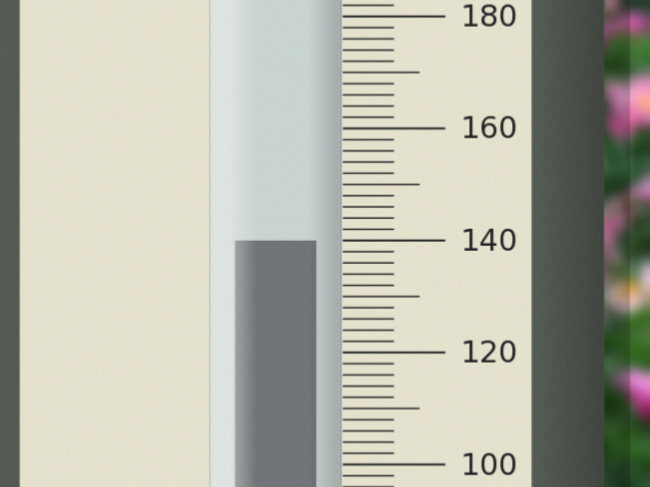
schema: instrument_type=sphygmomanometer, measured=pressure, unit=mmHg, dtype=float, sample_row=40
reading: 140
